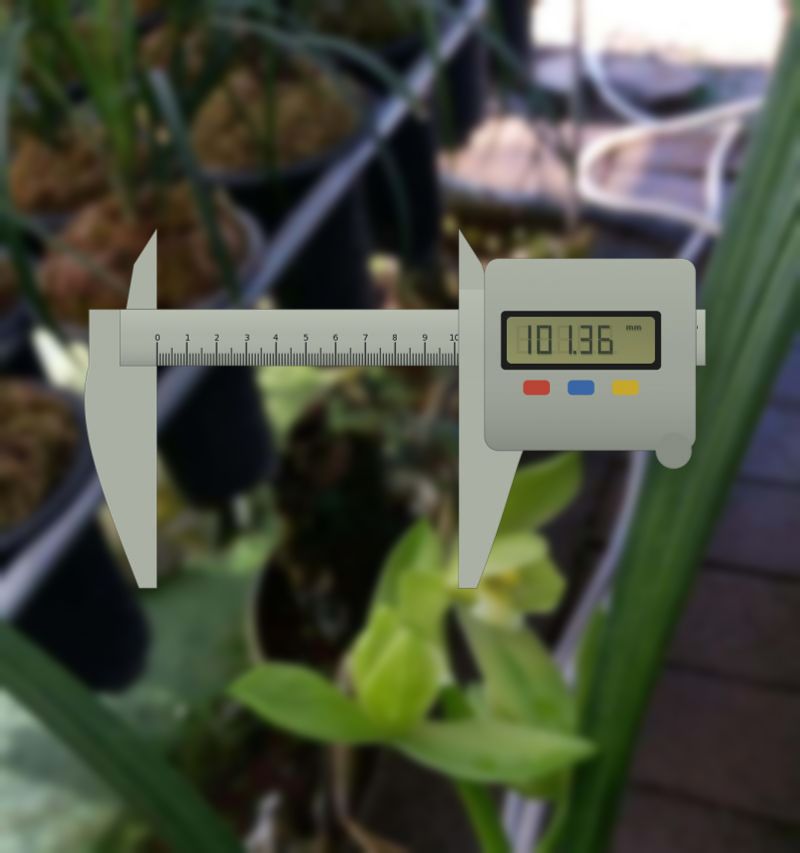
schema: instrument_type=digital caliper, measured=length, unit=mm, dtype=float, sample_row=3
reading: 101.36
